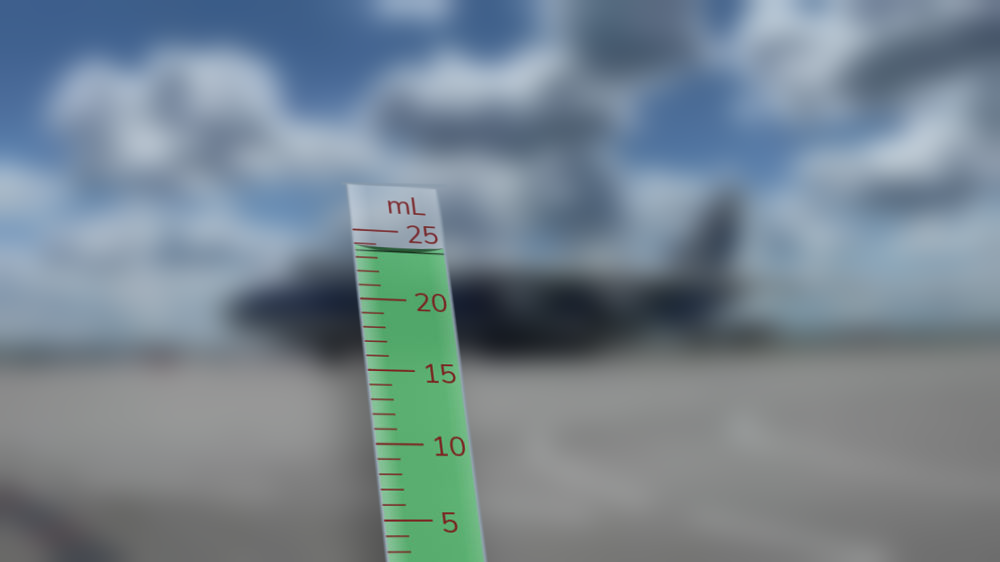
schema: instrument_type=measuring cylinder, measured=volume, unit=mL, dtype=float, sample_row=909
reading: 23.5
